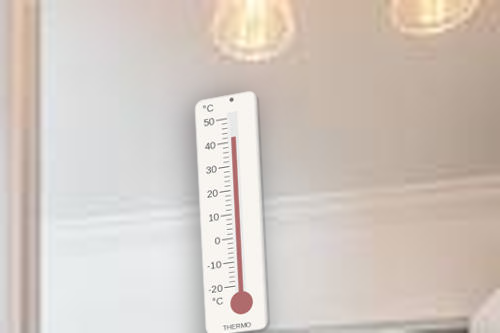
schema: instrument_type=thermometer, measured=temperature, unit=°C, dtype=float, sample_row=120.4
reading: 42
